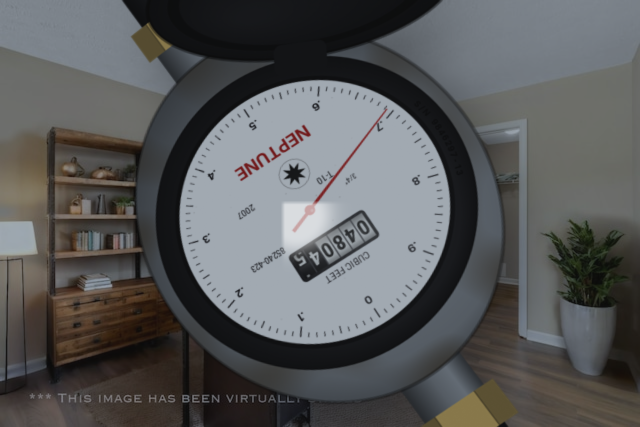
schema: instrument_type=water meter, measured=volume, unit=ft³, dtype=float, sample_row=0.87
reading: 48044.69
